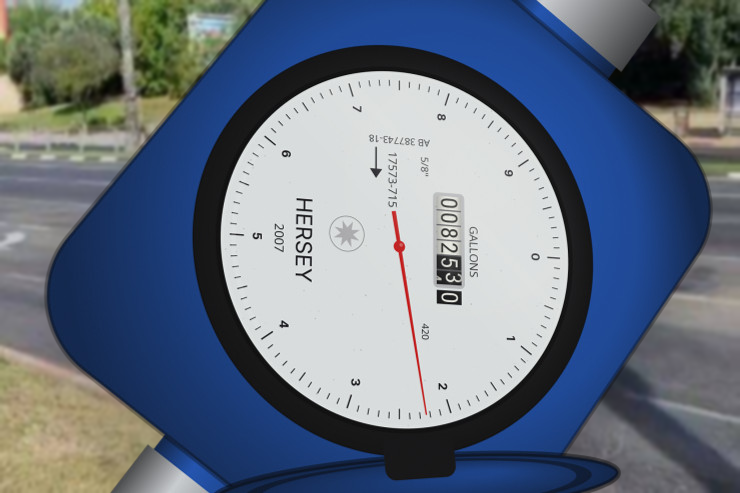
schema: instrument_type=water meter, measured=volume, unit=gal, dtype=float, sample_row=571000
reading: 82532.2
